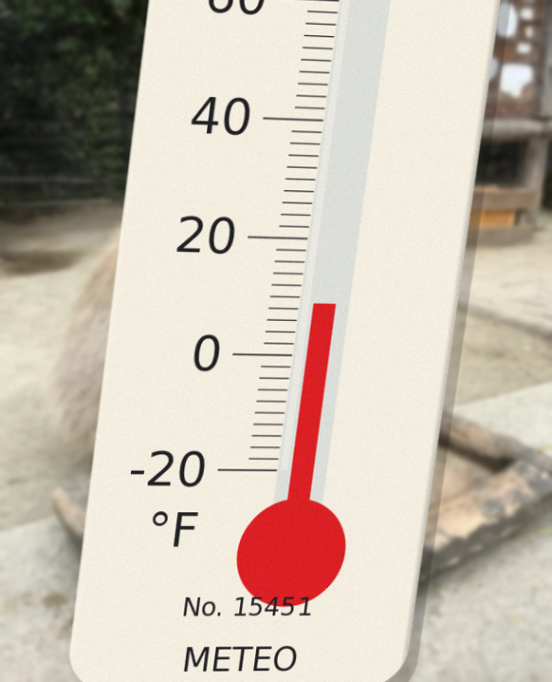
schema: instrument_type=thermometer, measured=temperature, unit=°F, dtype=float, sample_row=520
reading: 9
